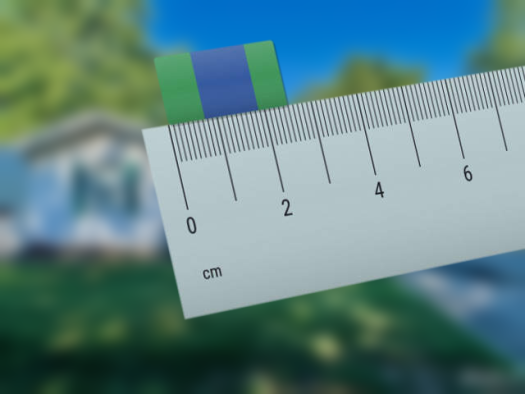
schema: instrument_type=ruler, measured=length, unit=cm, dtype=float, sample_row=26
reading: 2.5
